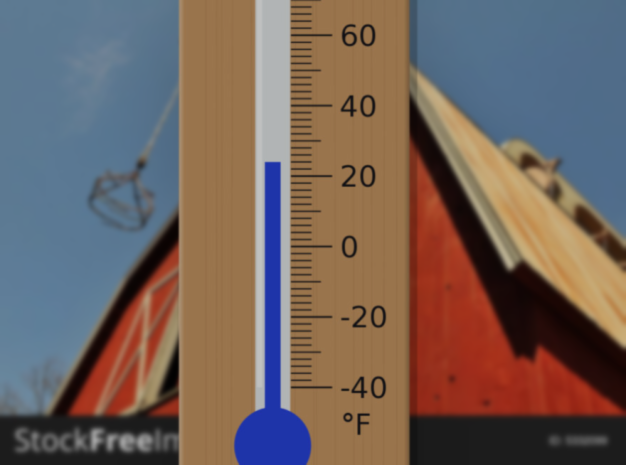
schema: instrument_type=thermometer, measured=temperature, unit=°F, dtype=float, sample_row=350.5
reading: 24
